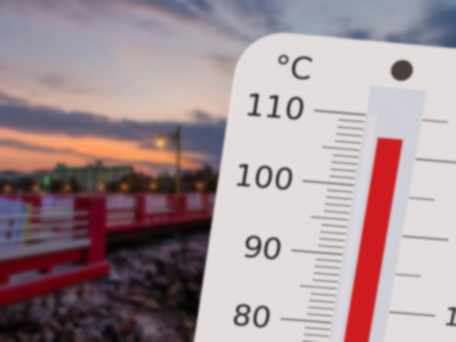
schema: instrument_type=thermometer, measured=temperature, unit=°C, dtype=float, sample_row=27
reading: 107
